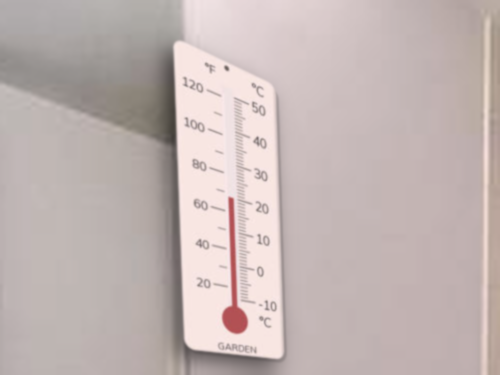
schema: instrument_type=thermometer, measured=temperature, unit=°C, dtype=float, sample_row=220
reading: 20
